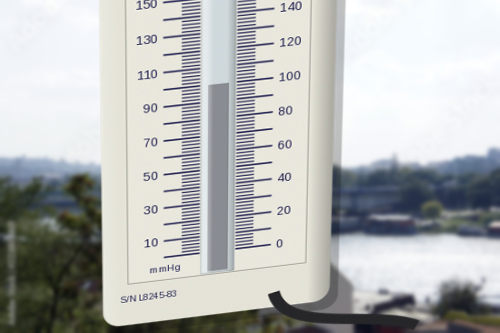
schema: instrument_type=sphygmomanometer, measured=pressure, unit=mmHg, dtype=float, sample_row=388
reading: 100
